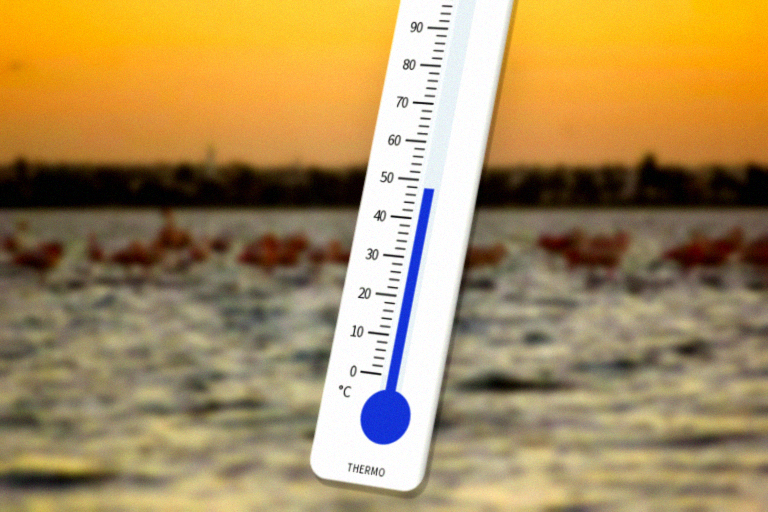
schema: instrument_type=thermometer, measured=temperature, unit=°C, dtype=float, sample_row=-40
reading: 48
